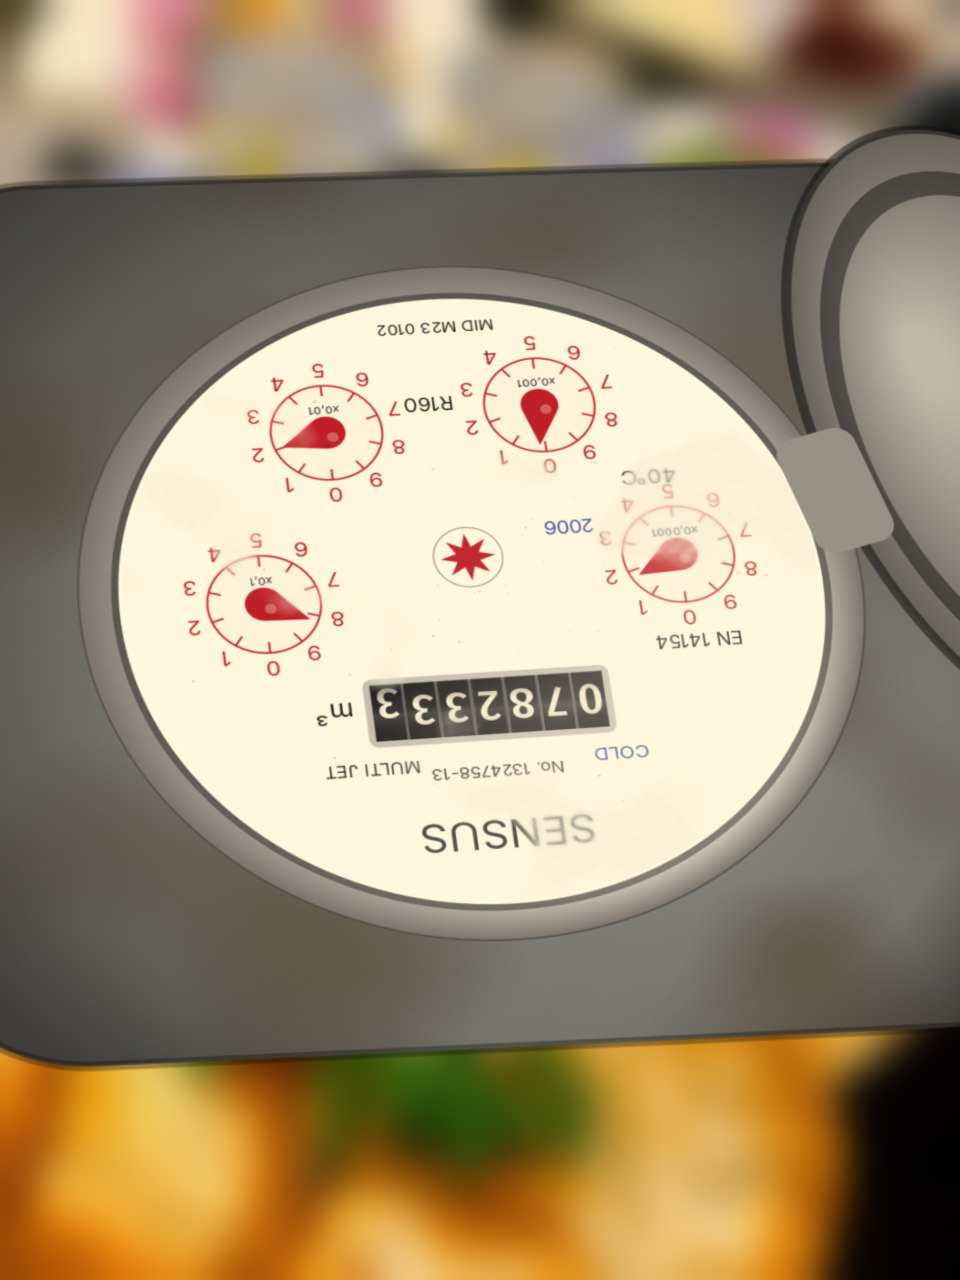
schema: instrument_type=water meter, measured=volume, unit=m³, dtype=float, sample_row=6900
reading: 782332.8201
